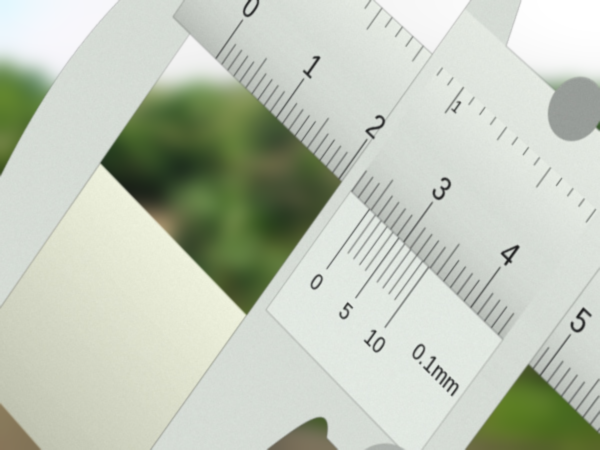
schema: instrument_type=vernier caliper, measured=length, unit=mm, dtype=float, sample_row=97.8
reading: 24.8
